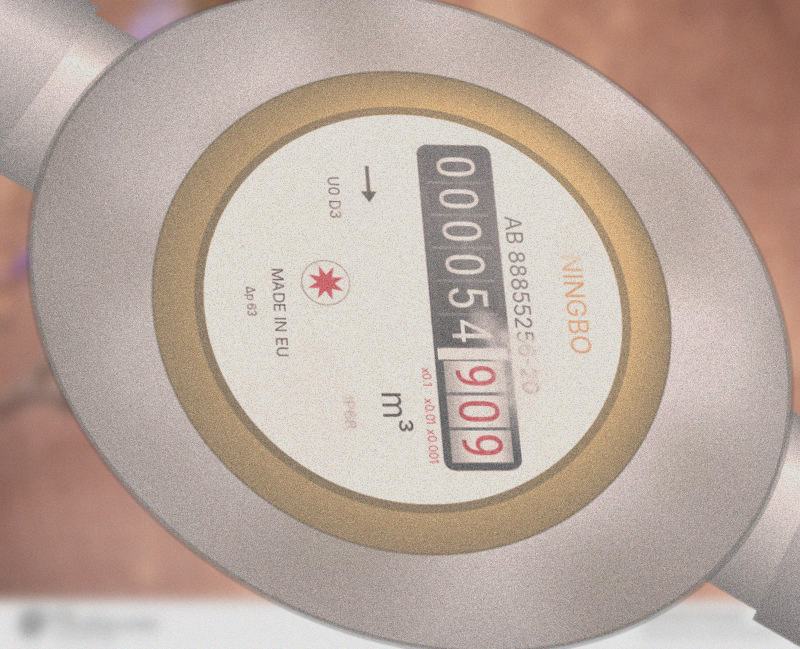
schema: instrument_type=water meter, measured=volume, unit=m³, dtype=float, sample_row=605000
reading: 54.909
